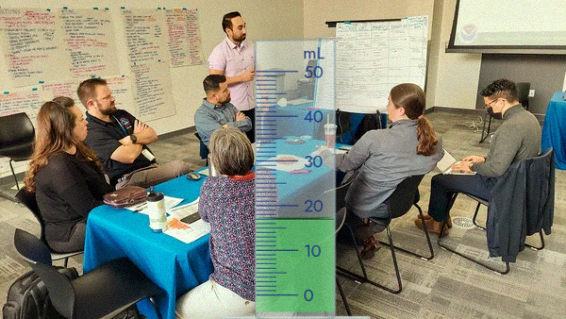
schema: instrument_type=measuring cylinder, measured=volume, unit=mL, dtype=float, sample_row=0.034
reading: 17
